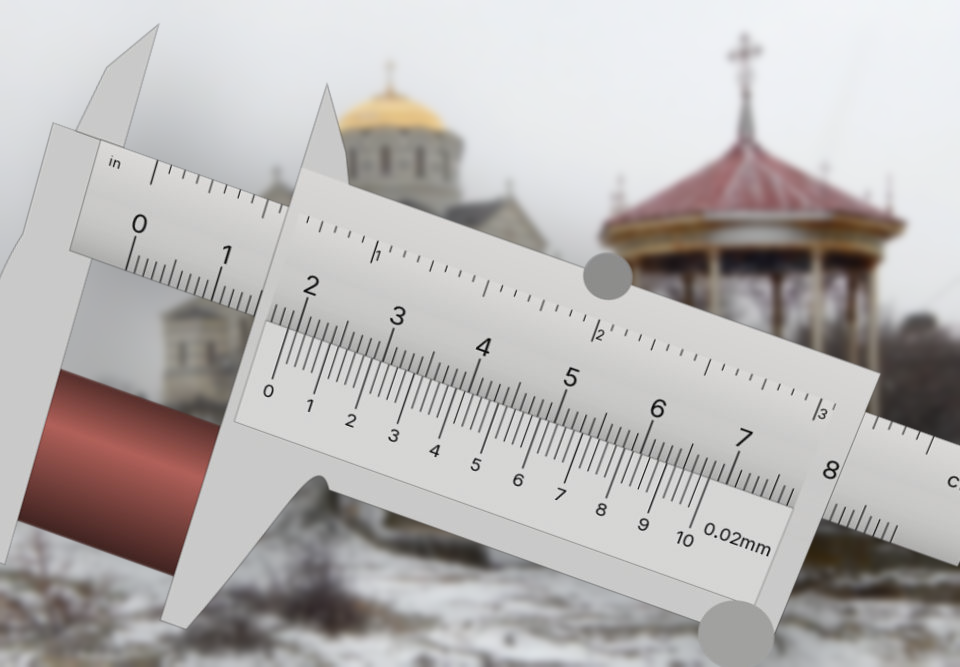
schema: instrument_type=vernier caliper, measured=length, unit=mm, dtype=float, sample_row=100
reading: 19.0
